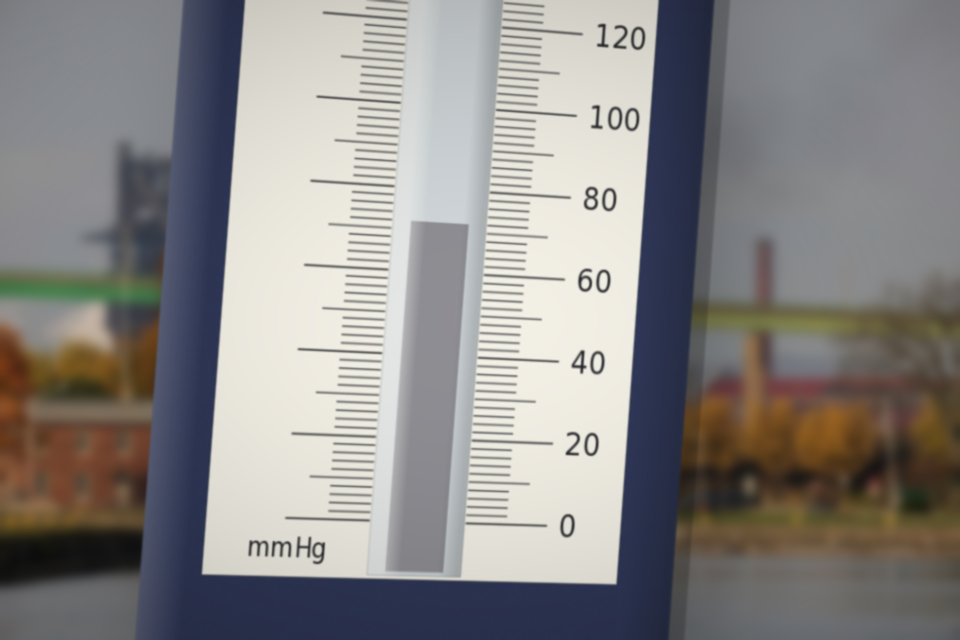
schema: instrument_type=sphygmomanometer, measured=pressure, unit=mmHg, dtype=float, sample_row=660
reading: 72
